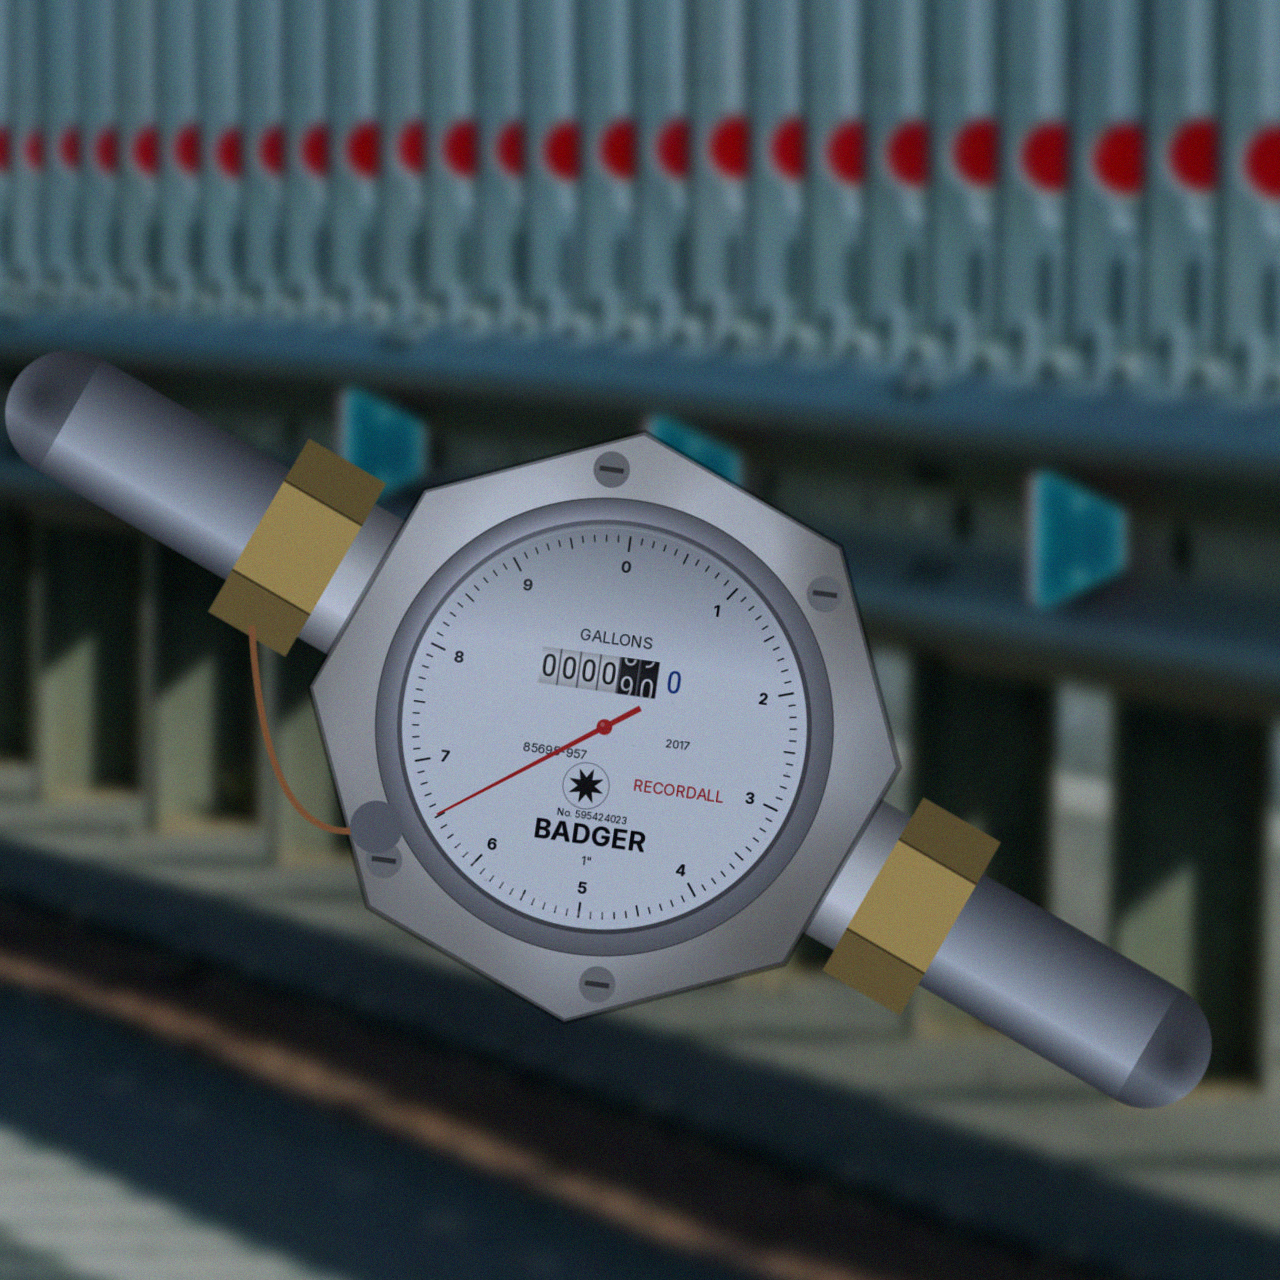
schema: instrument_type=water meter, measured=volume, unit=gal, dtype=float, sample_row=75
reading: 896.5
